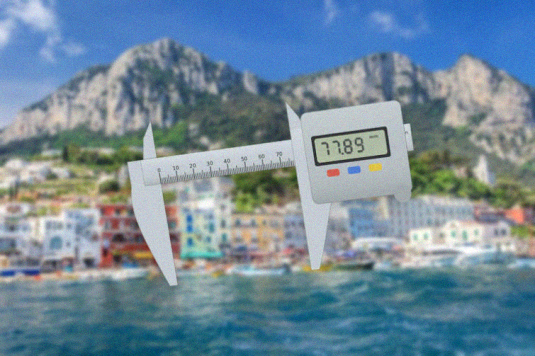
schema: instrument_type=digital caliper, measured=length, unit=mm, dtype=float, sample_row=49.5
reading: 77.89
